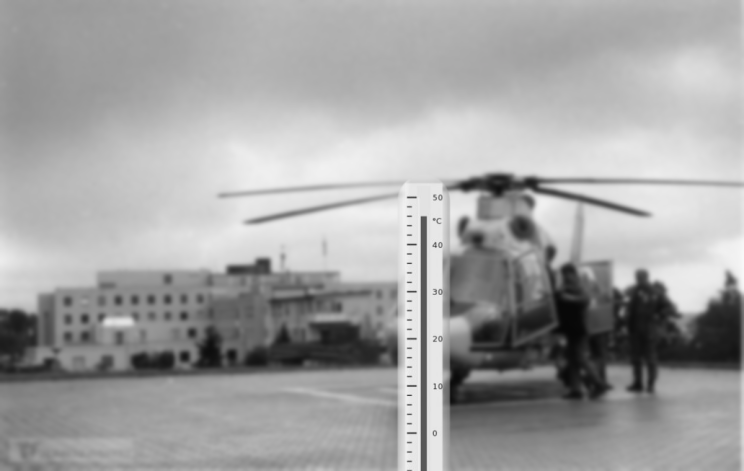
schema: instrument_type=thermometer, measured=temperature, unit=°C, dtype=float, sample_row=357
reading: 46
